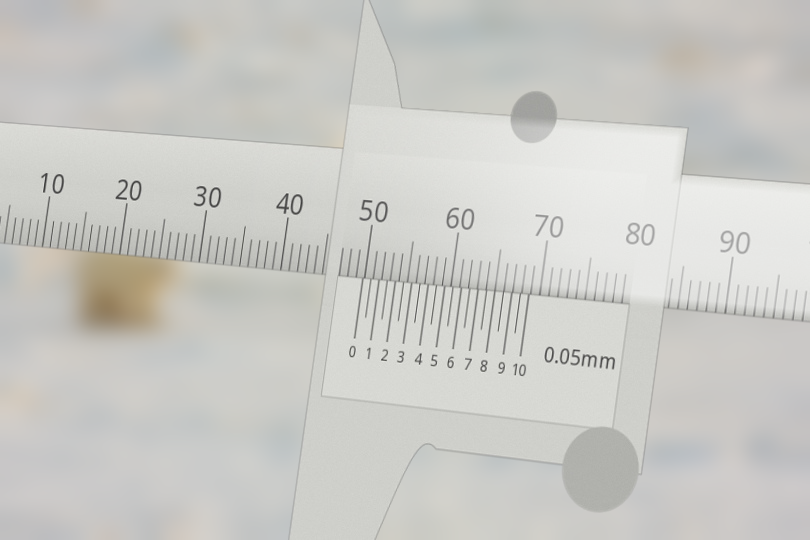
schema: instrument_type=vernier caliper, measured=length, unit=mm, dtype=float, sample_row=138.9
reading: 49.8
